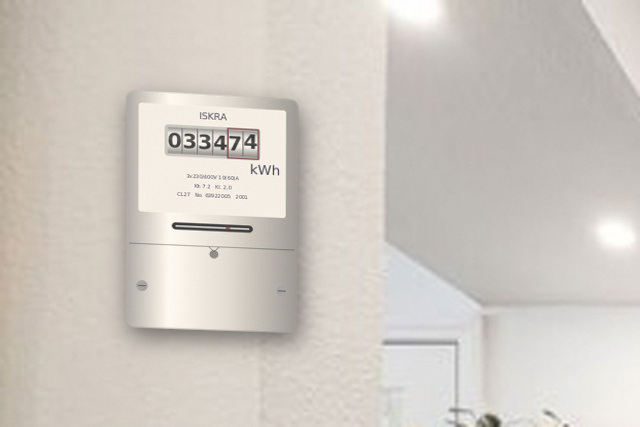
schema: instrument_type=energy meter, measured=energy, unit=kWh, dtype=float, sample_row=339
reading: 334.74
